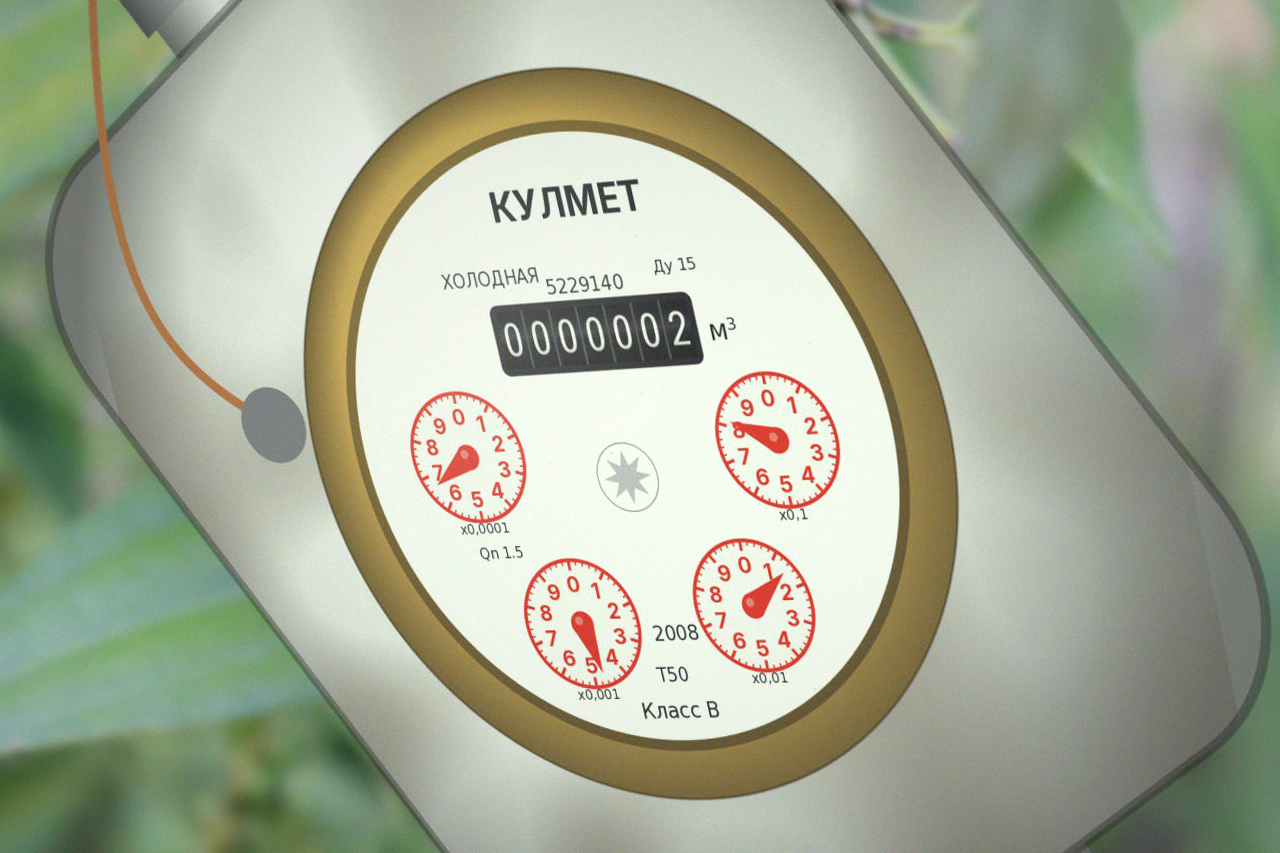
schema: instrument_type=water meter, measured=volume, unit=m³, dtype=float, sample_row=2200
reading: 2.8146
